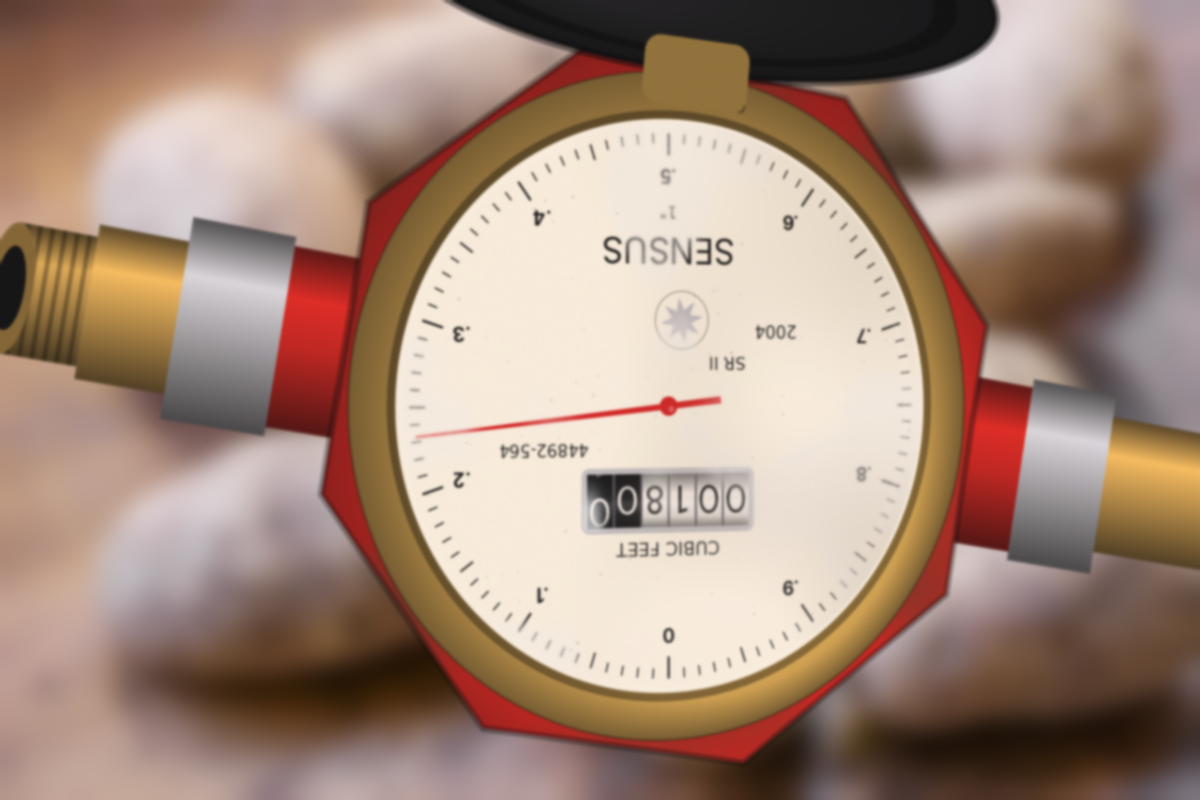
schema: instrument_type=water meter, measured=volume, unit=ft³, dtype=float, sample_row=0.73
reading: 1800.23
